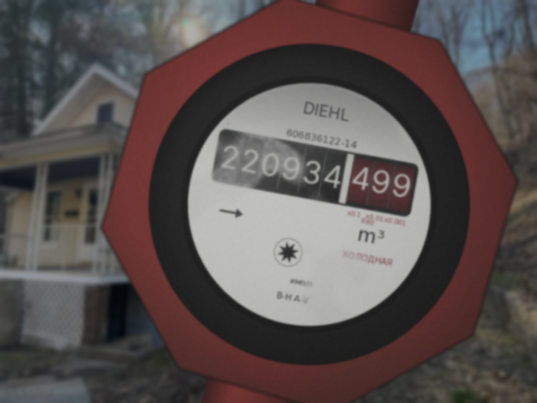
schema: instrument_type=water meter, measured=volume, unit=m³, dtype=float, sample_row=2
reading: 220934.499
